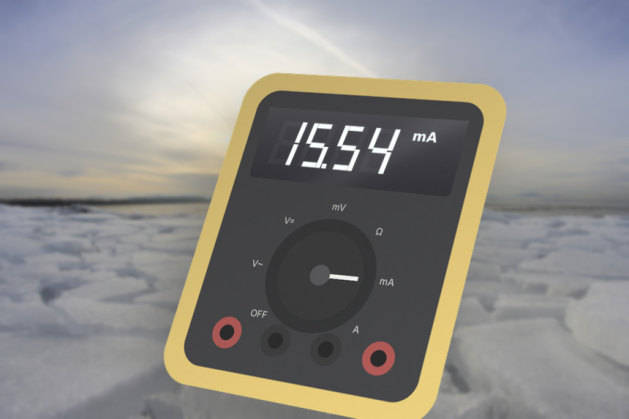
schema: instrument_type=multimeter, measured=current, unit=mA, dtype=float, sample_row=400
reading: 15.54
